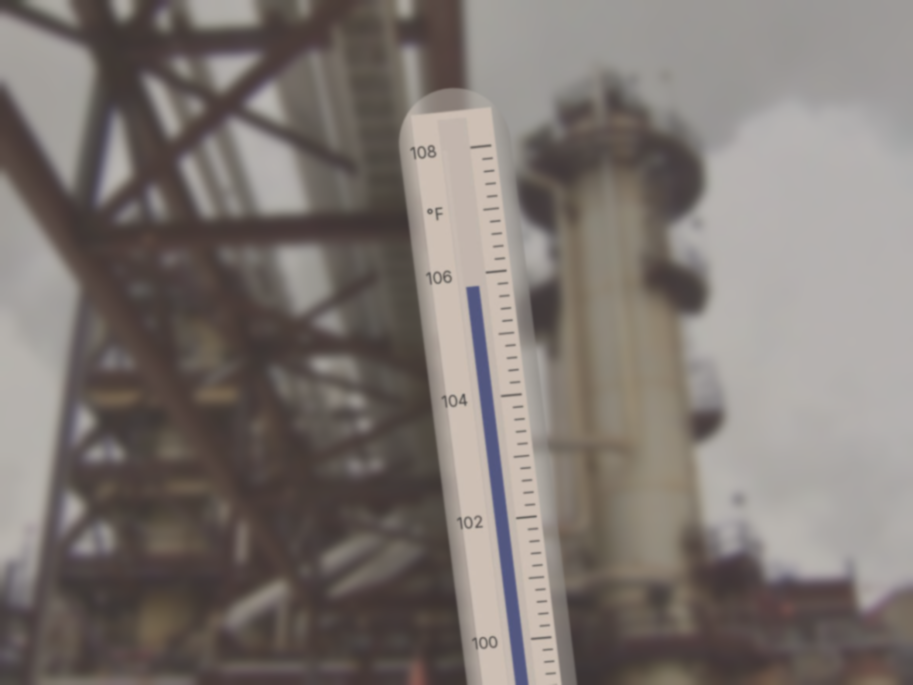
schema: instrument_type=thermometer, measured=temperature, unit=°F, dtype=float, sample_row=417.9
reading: 105.8
